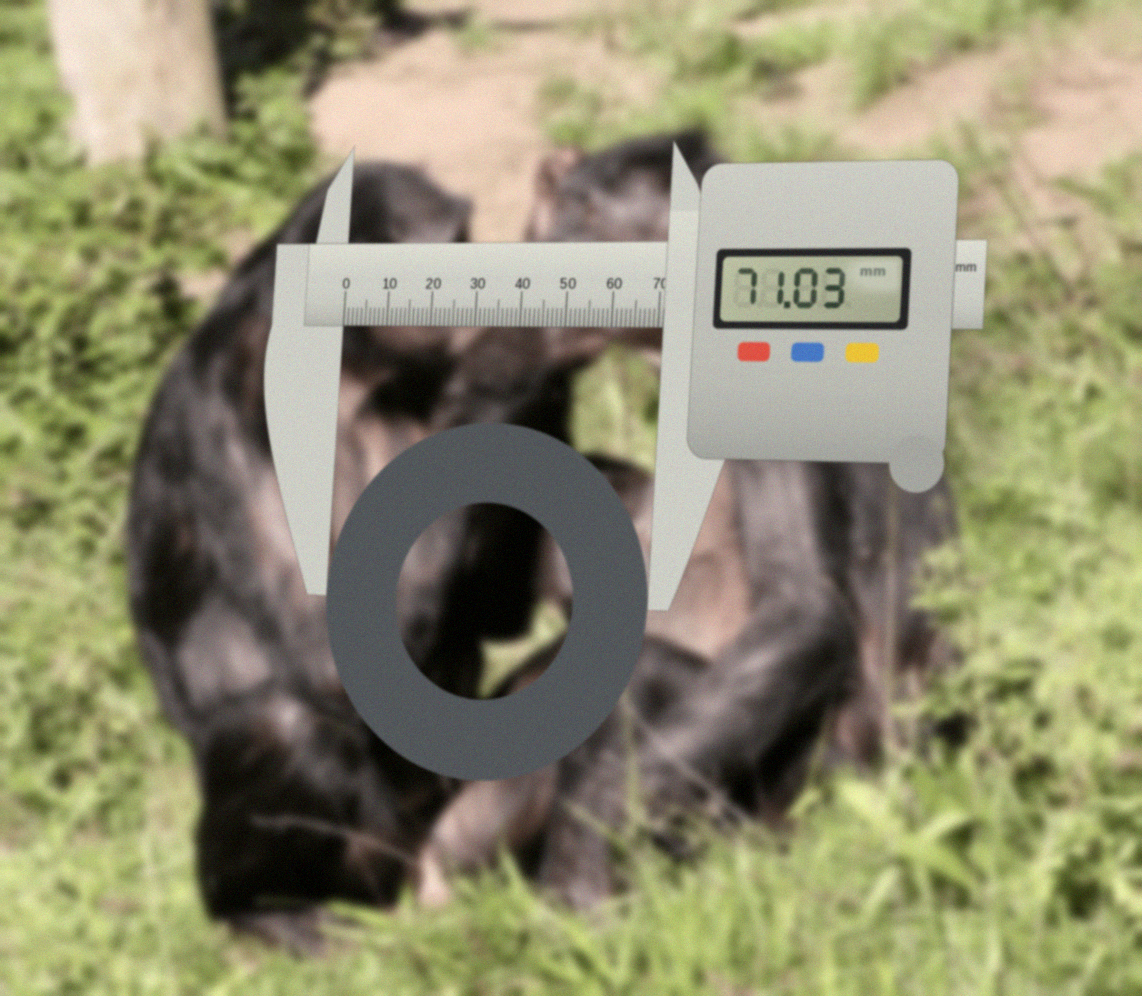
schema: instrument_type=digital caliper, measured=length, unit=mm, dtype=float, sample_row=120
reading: 71.03
